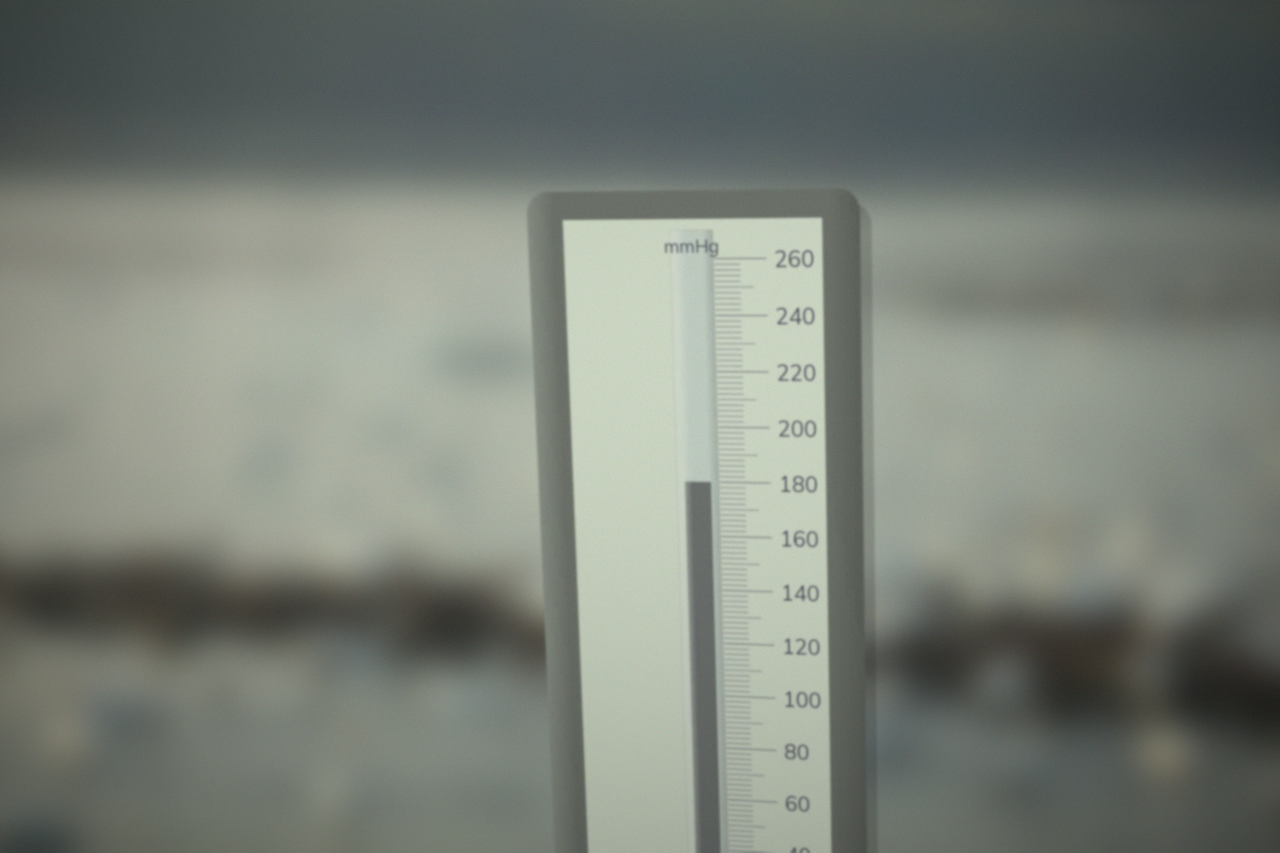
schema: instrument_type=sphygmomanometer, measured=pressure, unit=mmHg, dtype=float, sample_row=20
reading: 180
